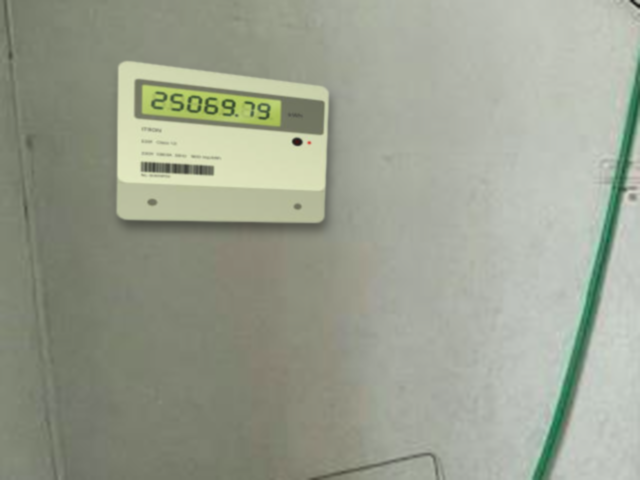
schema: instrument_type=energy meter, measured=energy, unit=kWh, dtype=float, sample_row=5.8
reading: 25069.79
